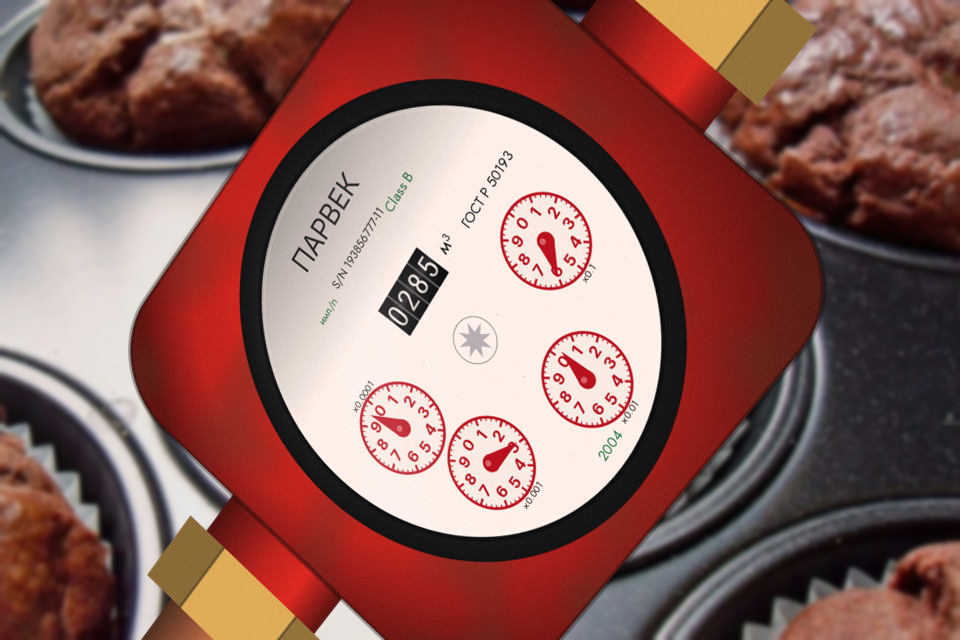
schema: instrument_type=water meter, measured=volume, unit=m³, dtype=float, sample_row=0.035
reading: 285.6029
